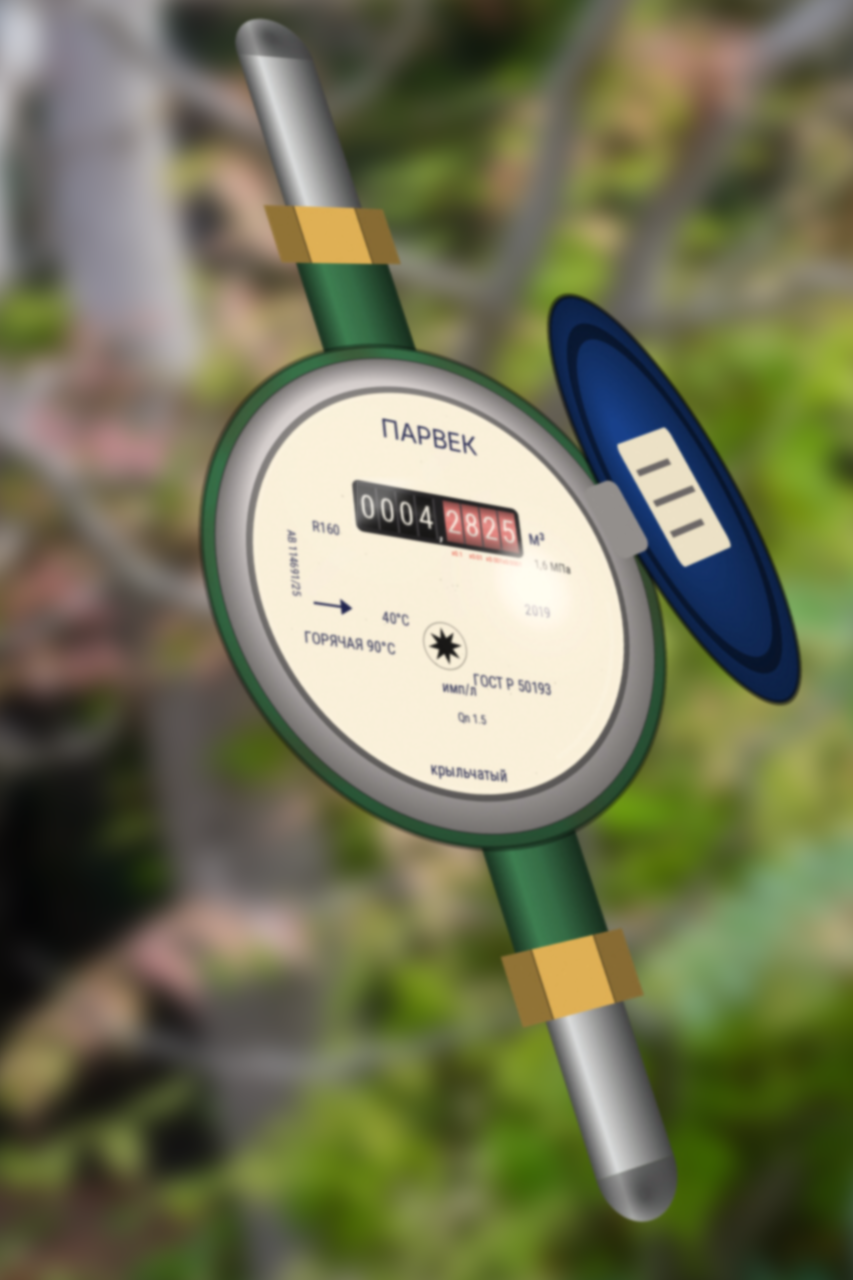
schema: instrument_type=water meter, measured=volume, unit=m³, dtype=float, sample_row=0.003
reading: 4.2825
